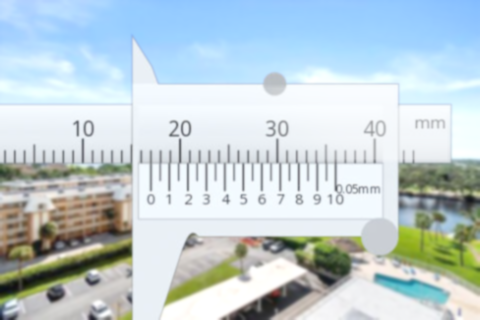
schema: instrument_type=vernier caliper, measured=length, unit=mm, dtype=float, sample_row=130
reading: 17.0
